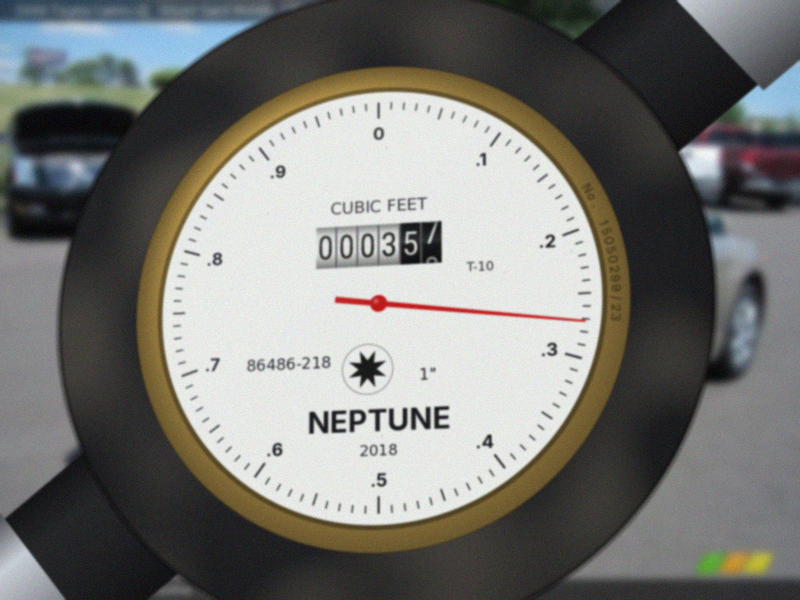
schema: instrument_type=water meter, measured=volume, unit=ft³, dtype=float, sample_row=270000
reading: 357.27
